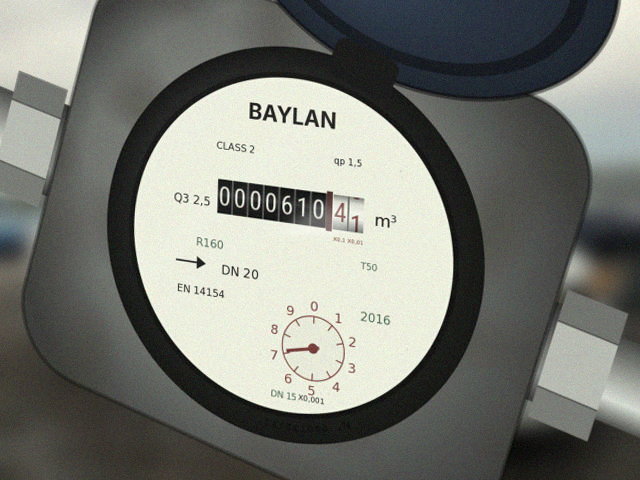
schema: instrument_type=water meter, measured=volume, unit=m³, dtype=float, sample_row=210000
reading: 610.407
